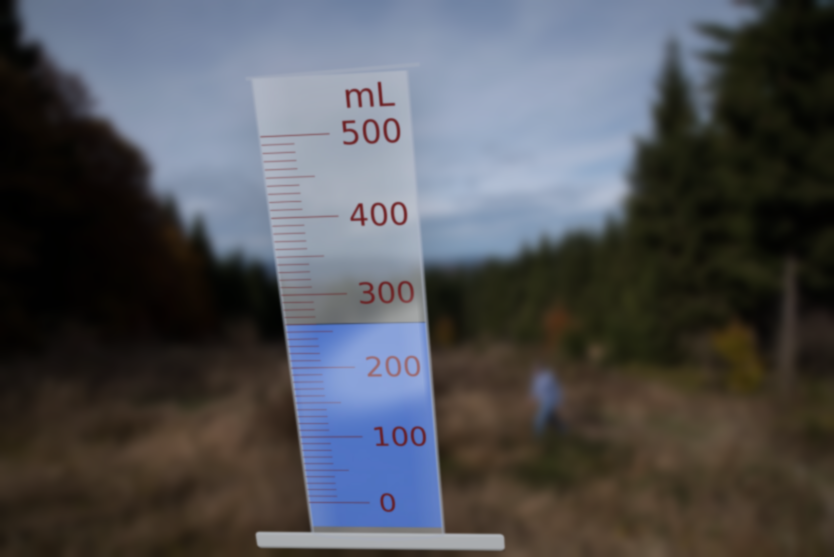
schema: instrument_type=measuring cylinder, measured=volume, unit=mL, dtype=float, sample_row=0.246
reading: 260
